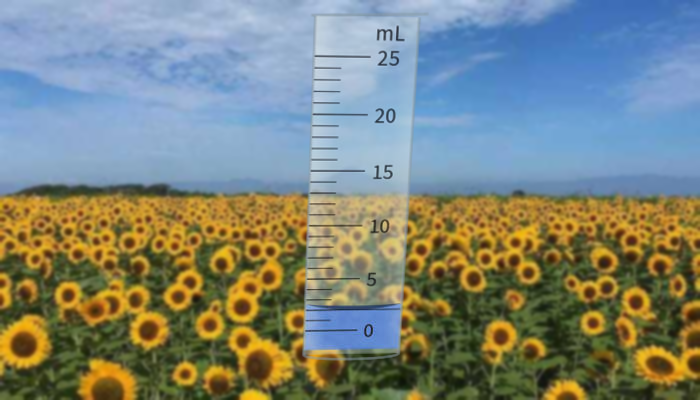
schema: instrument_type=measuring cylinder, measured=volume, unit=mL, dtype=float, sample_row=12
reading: 2
